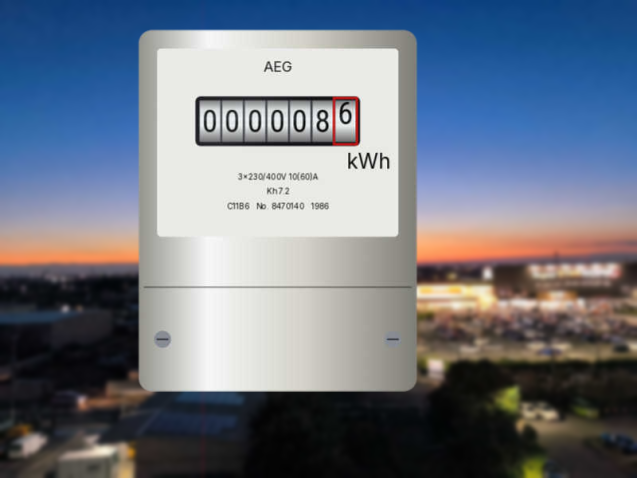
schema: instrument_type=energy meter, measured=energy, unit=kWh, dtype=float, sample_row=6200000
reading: 8.6
